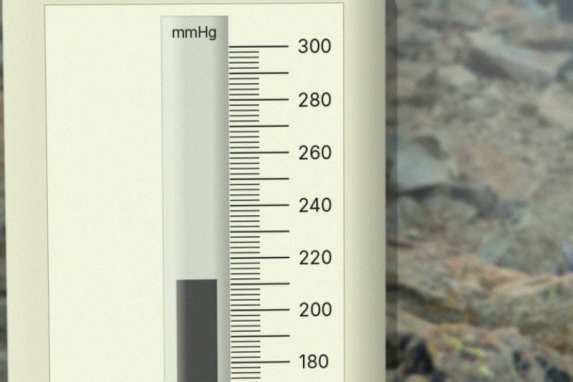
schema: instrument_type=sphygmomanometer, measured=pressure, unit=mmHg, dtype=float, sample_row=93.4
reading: 212
